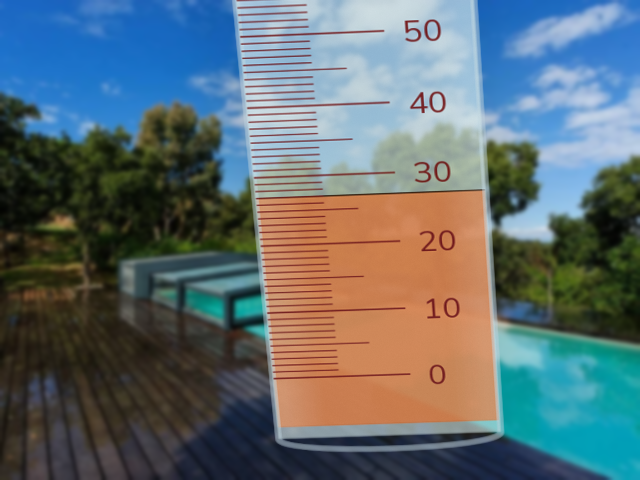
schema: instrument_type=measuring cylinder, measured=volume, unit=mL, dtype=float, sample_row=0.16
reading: 27
